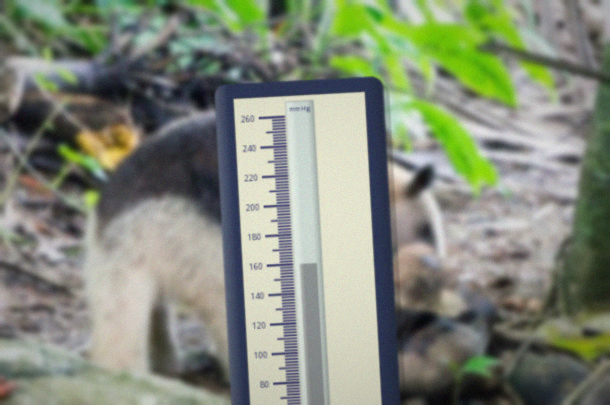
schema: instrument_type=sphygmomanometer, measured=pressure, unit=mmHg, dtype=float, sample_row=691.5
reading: 160
